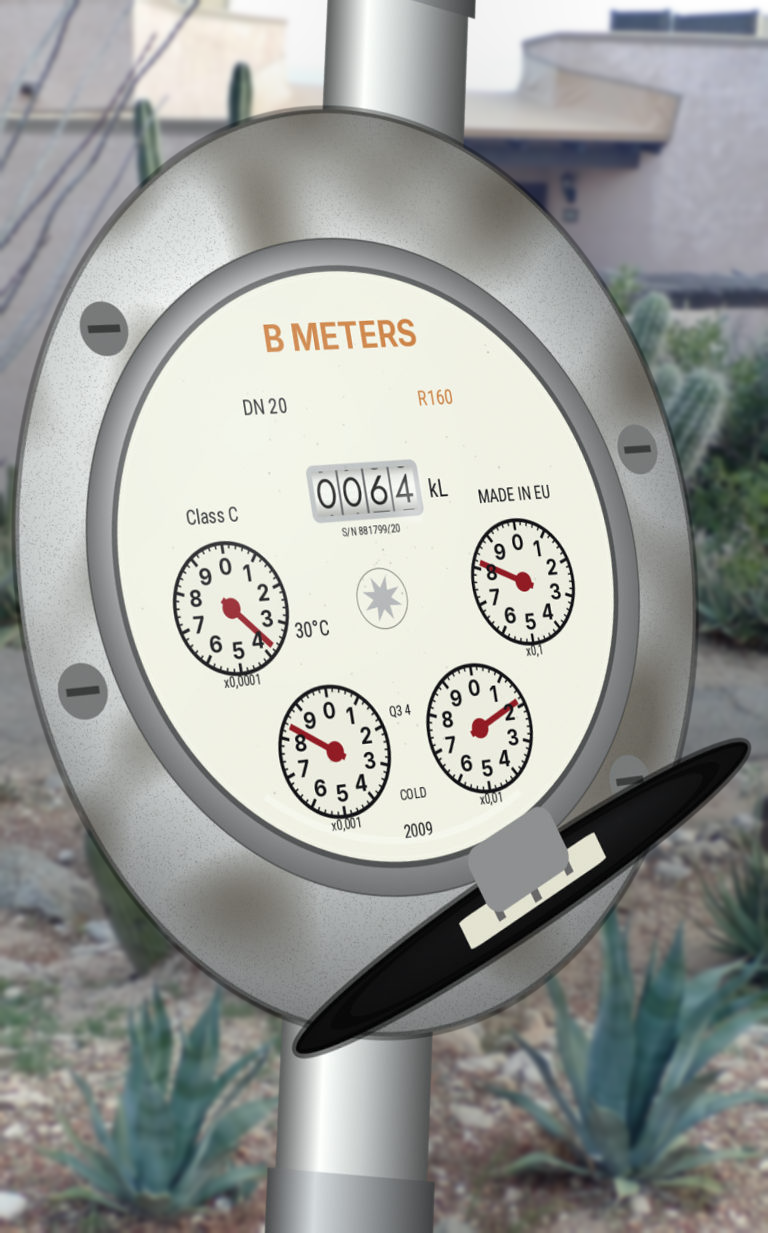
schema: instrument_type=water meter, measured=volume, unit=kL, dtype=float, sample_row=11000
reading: 64.8183
